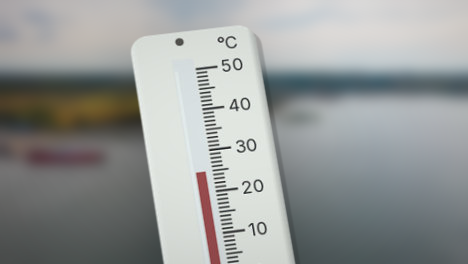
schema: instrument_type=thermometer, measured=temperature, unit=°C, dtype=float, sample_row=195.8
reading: 25
